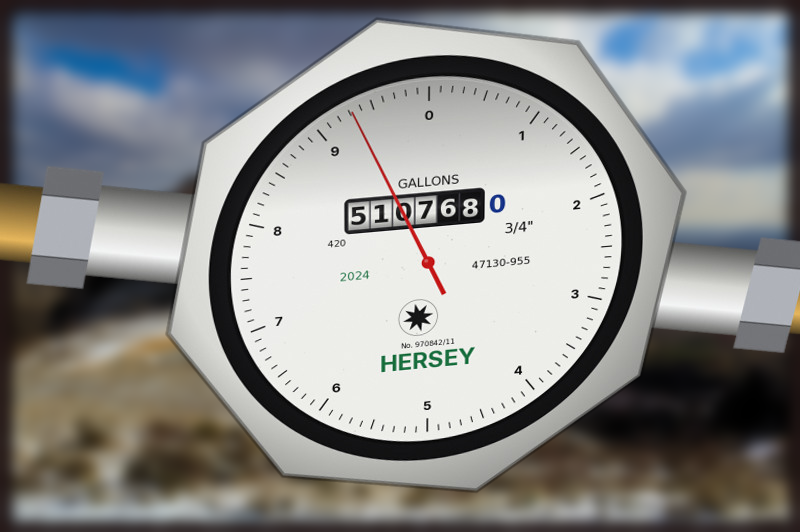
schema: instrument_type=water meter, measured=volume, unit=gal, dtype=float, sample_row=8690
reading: 5107679.3
